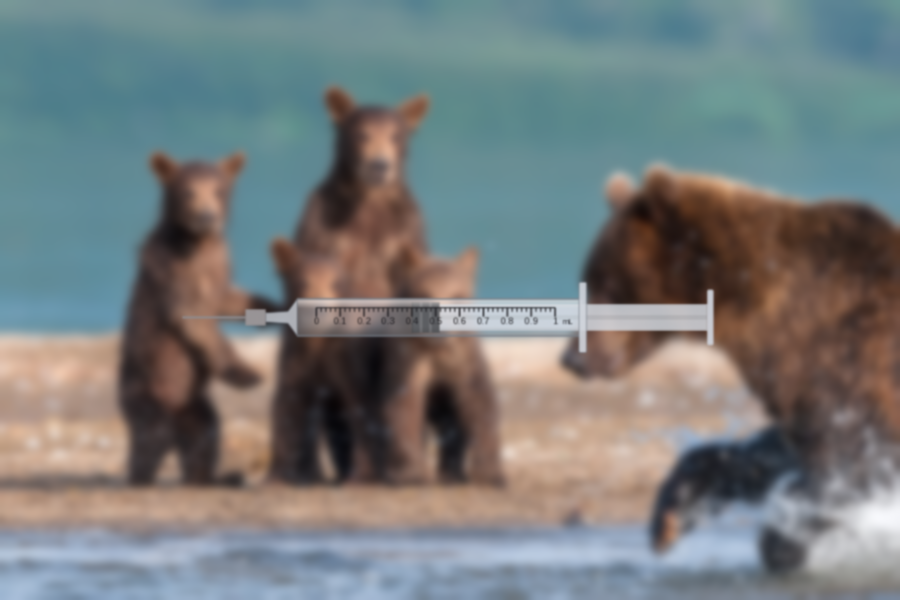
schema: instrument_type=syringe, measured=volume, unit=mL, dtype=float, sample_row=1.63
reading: 0.4
